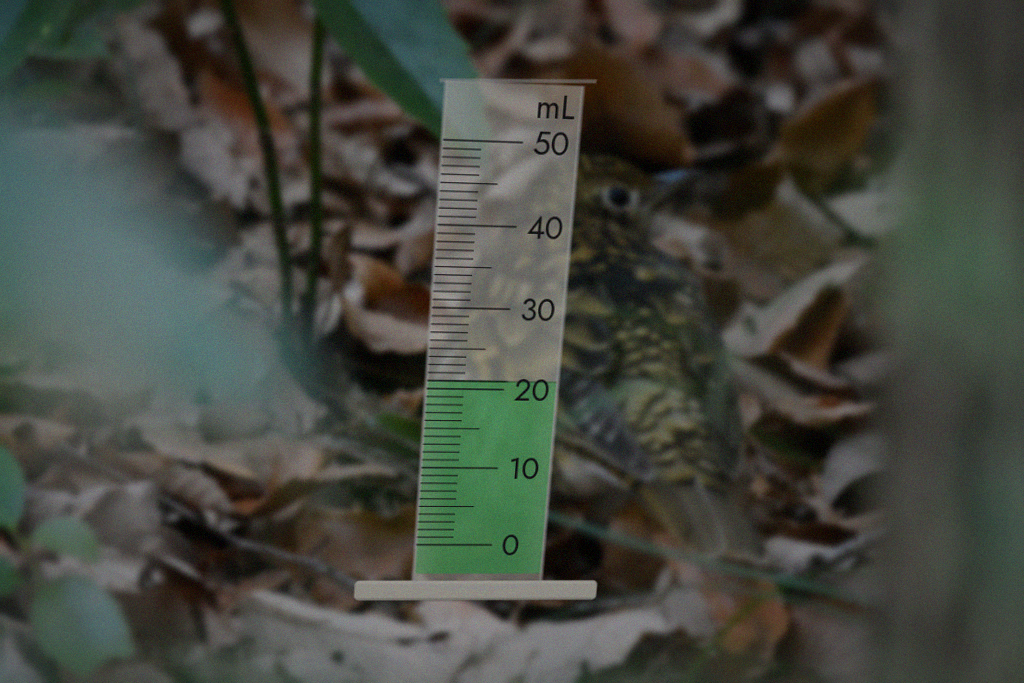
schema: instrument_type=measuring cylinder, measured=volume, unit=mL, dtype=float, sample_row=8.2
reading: 21
